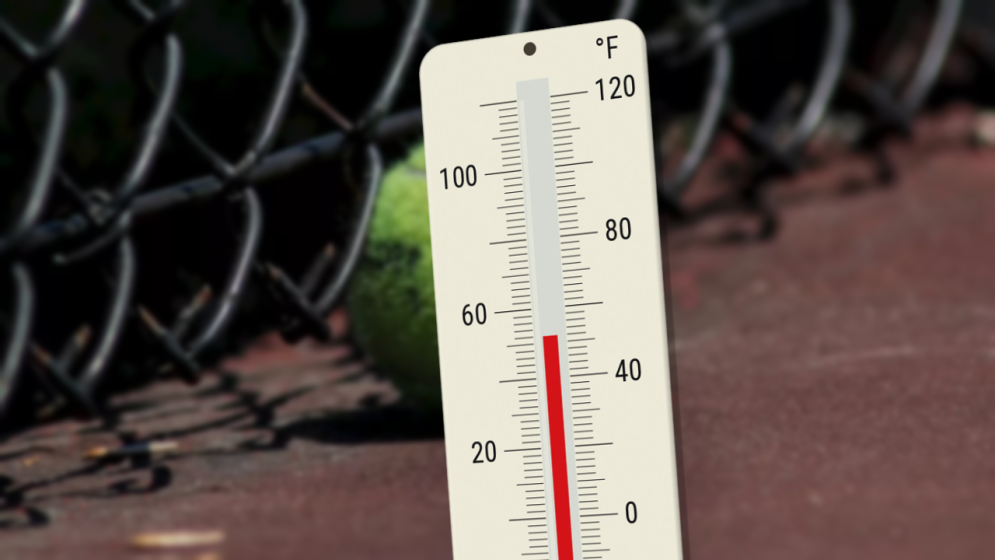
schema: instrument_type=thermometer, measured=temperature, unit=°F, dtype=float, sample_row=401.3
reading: 52
